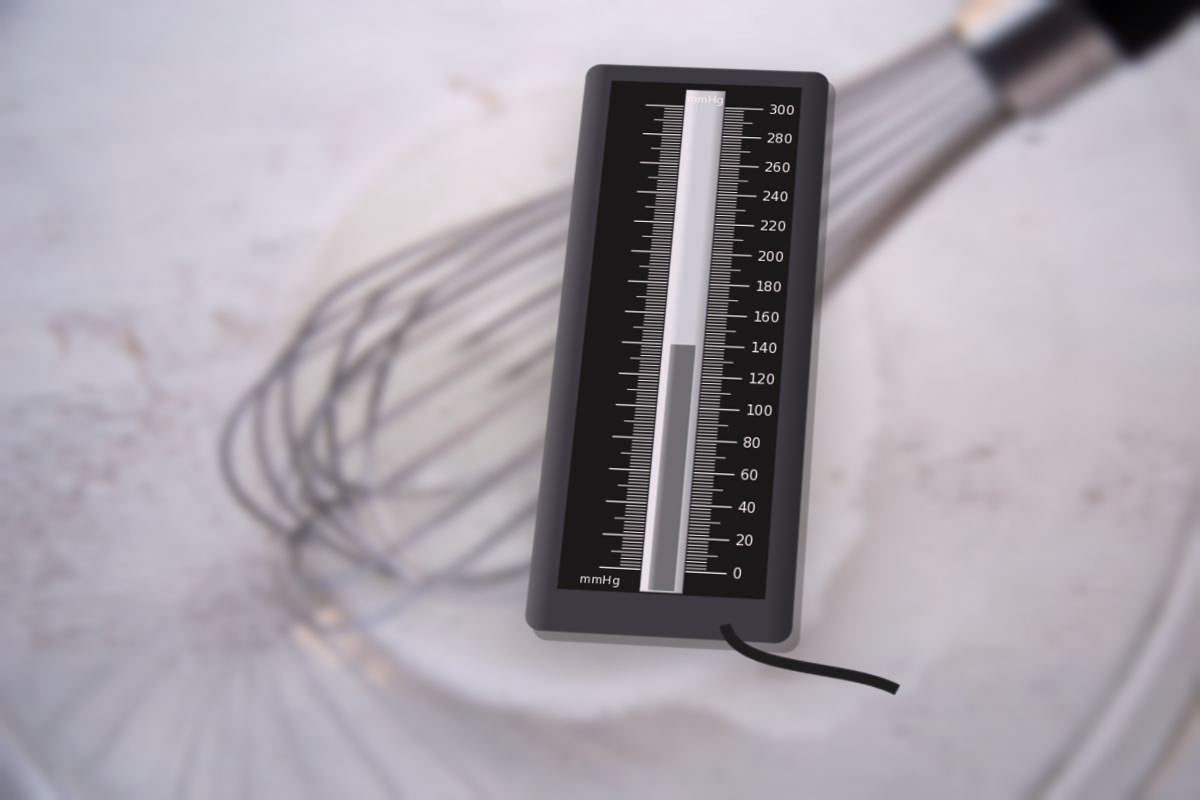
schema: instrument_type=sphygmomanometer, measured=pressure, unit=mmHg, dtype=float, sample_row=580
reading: 140
